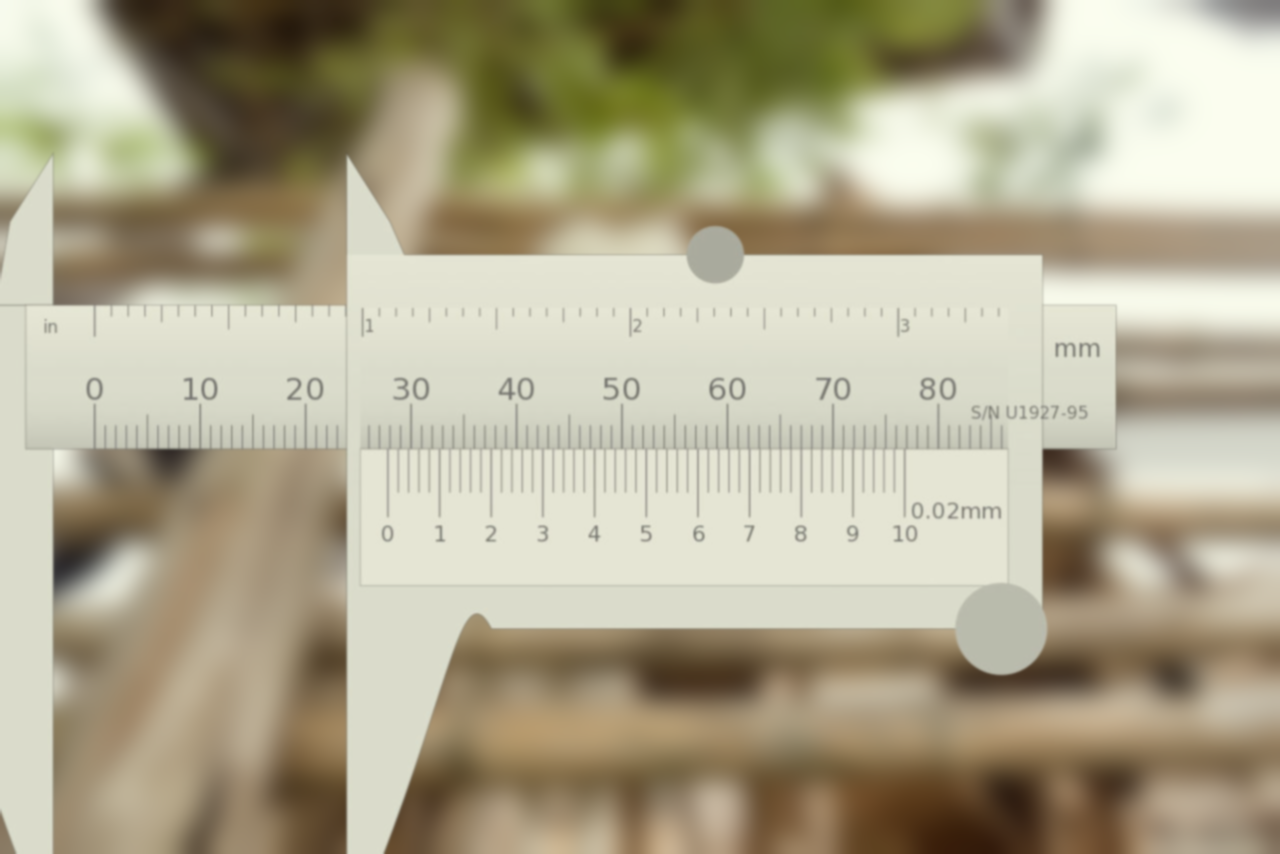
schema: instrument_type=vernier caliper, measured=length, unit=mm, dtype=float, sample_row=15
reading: 27.8
